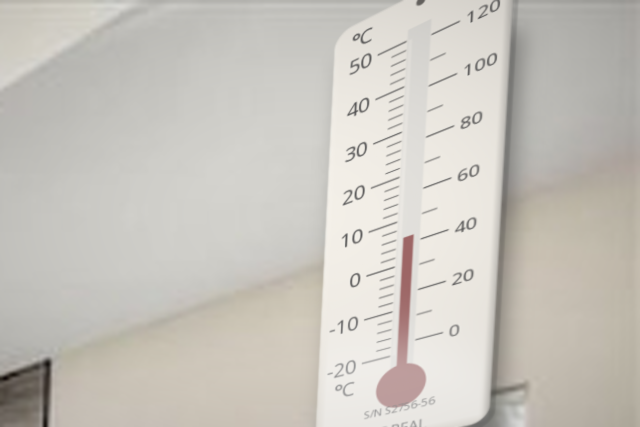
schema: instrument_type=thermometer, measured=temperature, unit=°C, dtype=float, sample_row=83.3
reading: 6
